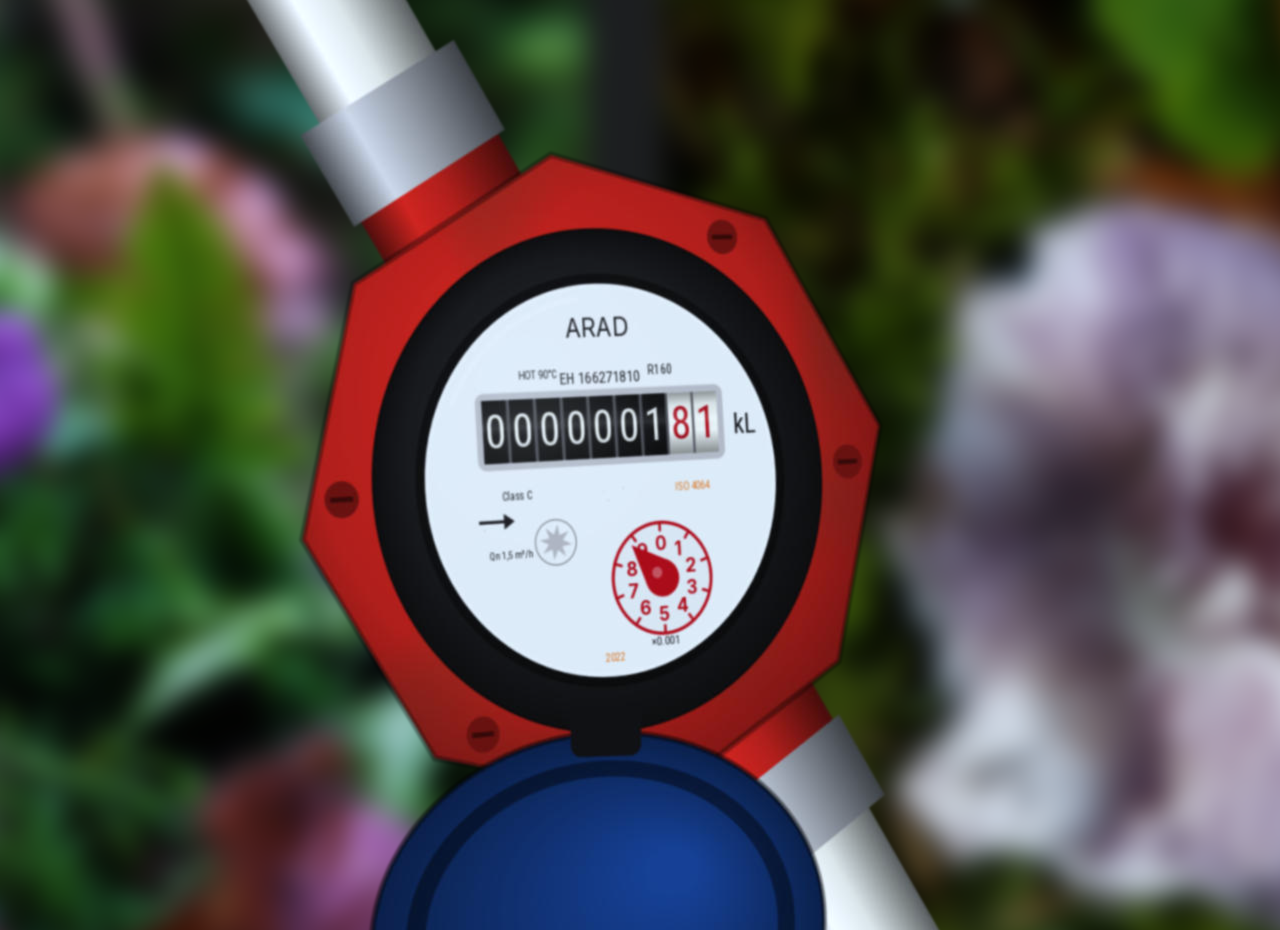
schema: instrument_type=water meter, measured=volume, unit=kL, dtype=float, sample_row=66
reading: 1.818
